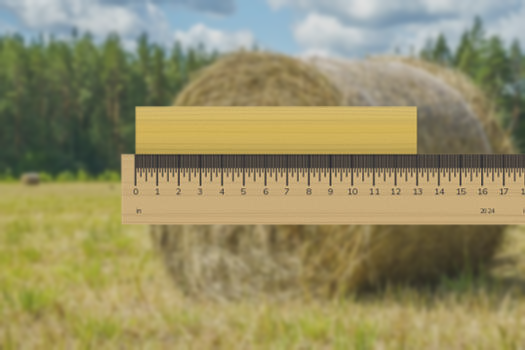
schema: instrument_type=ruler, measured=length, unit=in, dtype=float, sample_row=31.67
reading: 13
